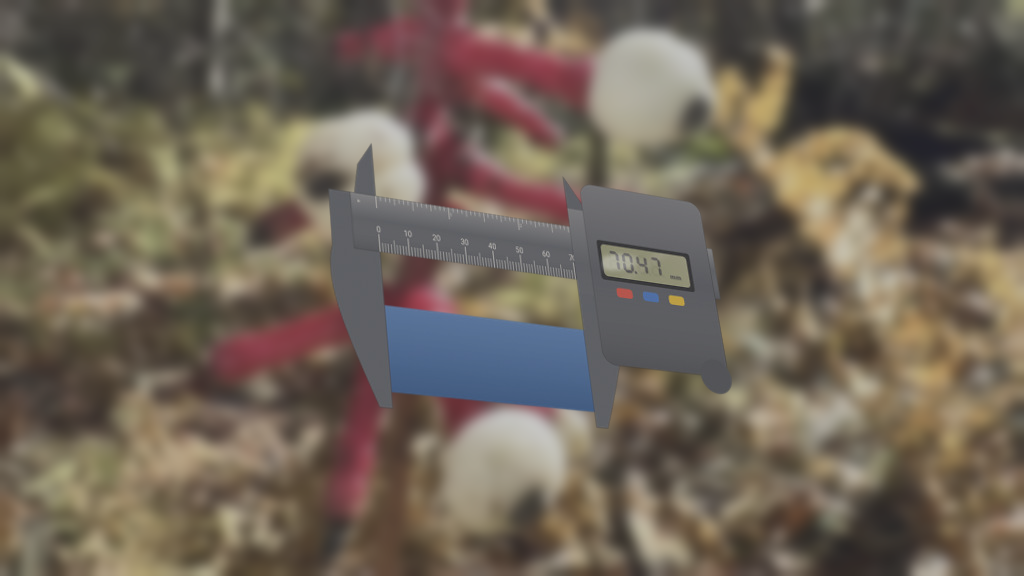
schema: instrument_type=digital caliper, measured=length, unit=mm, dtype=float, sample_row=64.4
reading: 70.47
